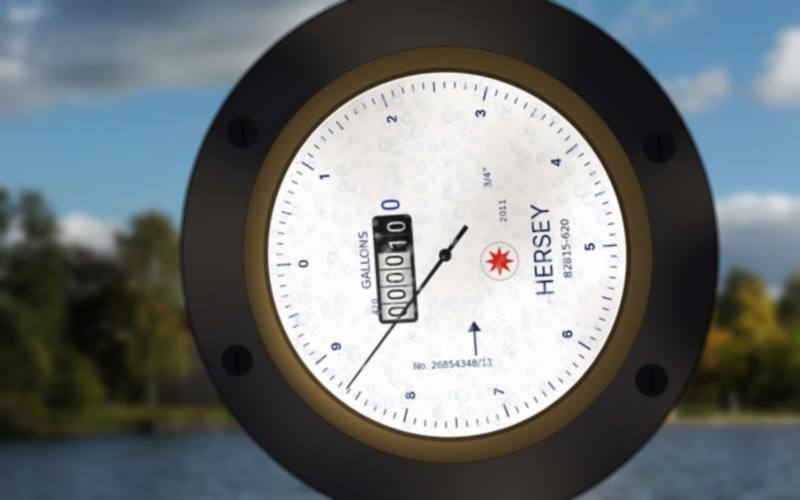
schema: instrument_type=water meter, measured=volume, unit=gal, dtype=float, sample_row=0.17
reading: 98.6
